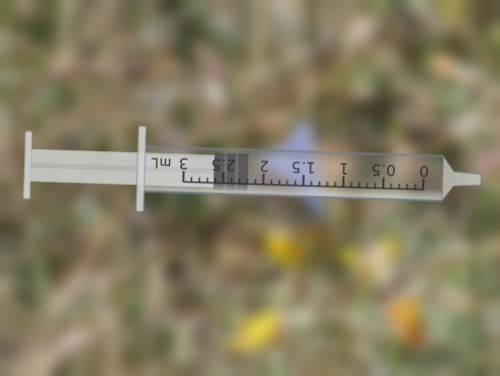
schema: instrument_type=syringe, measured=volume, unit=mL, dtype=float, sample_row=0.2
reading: 2.2
